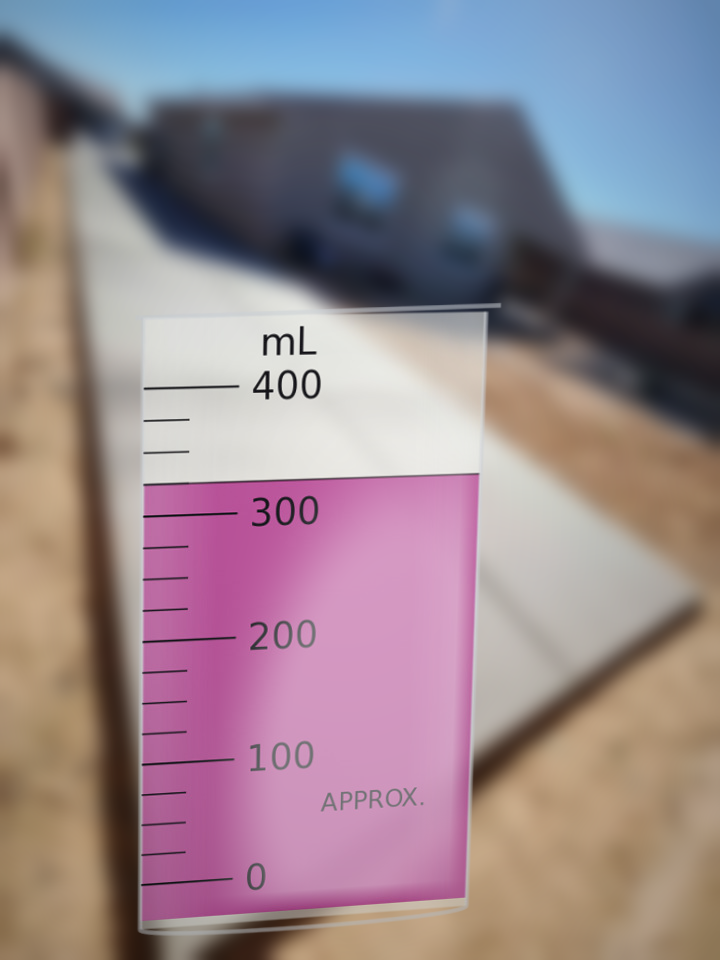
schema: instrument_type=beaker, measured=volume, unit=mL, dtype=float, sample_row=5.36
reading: 325
